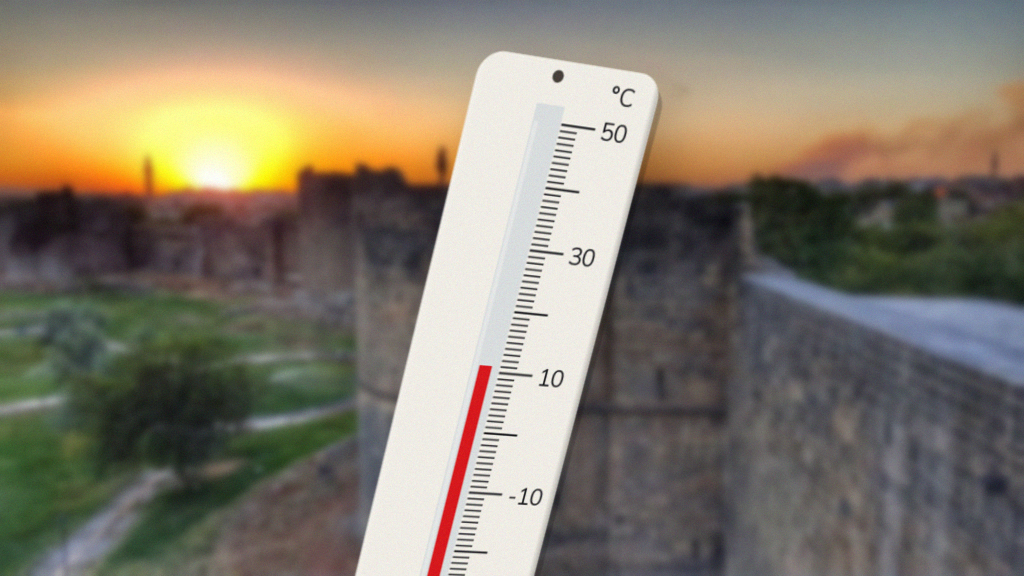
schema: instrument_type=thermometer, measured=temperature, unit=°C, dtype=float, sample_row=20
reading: 11
